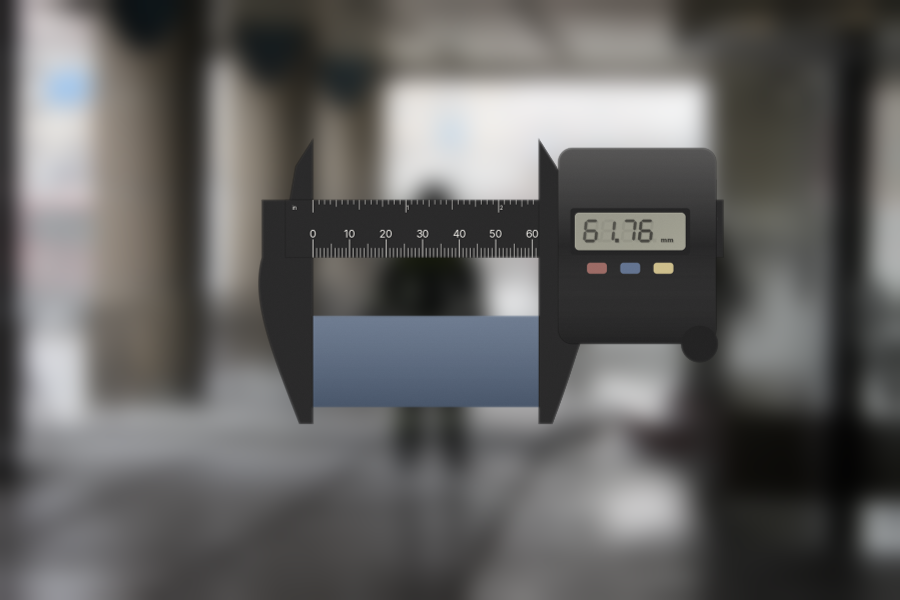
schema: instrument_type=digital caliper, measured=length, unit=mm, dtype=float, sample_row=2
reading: 61.76
